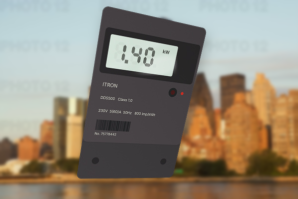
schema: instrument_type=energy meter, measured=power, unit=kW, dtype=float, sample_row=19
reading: 1.40
